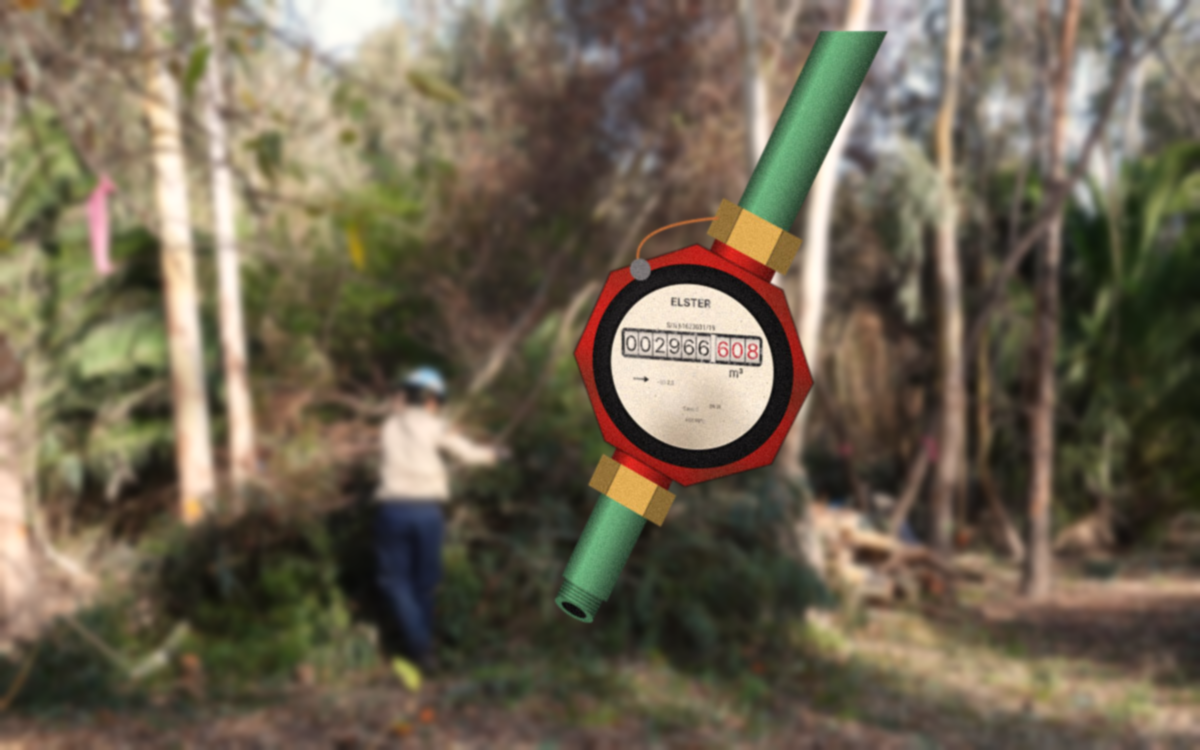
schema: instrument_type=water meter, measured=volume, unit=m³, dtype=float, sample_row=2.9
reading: 2966.608
